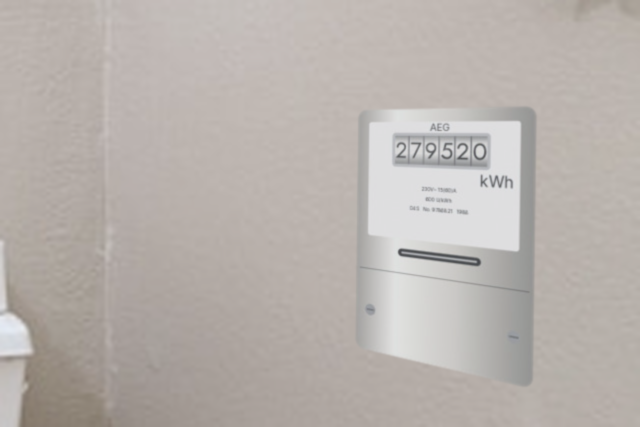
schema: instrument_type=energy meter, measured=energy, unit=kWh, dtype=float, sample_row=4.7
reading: 279520
